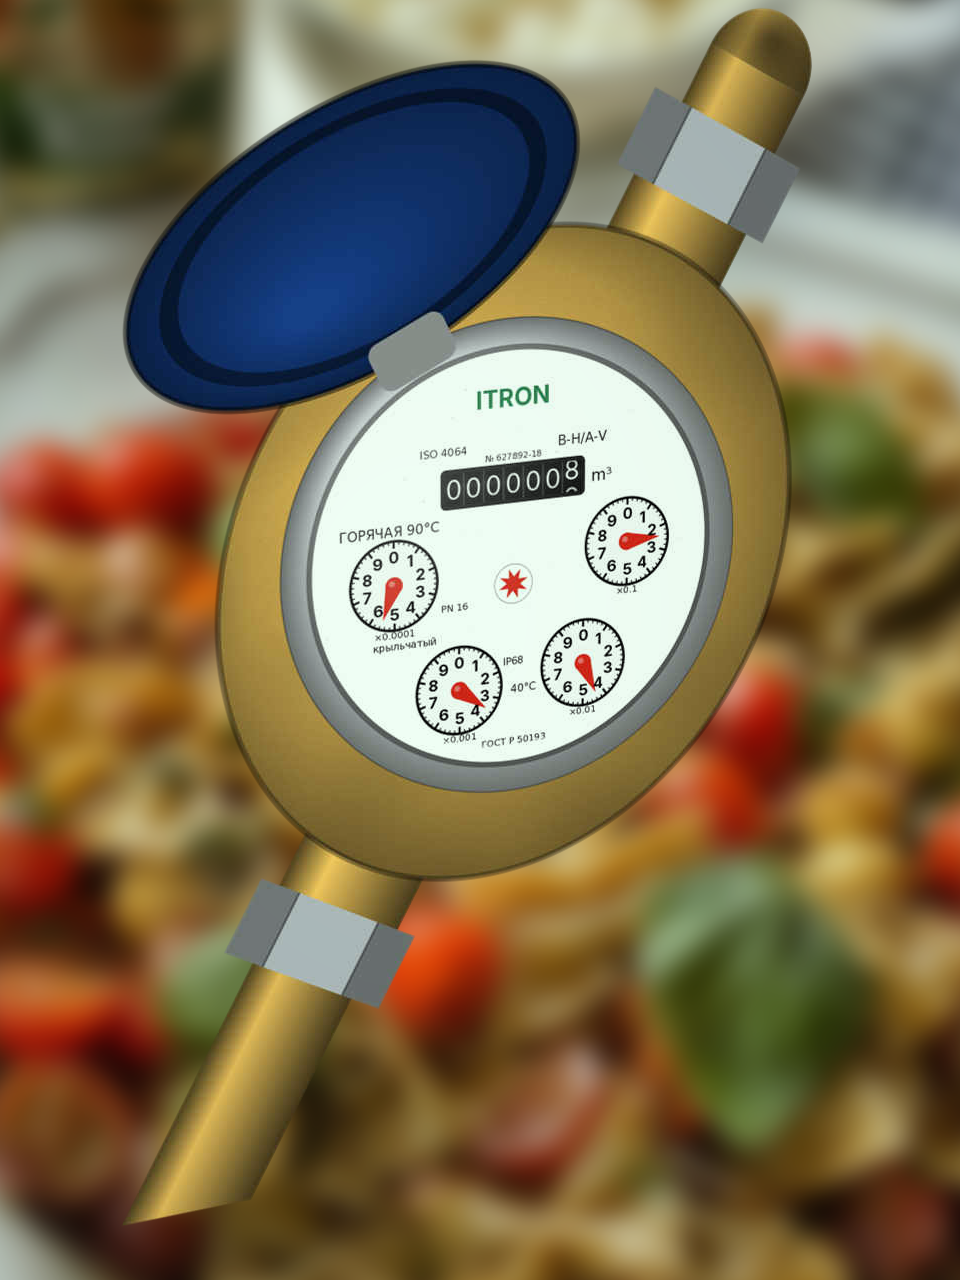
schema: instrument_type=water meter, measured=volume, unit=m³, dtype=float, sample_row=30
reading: 8.2435
